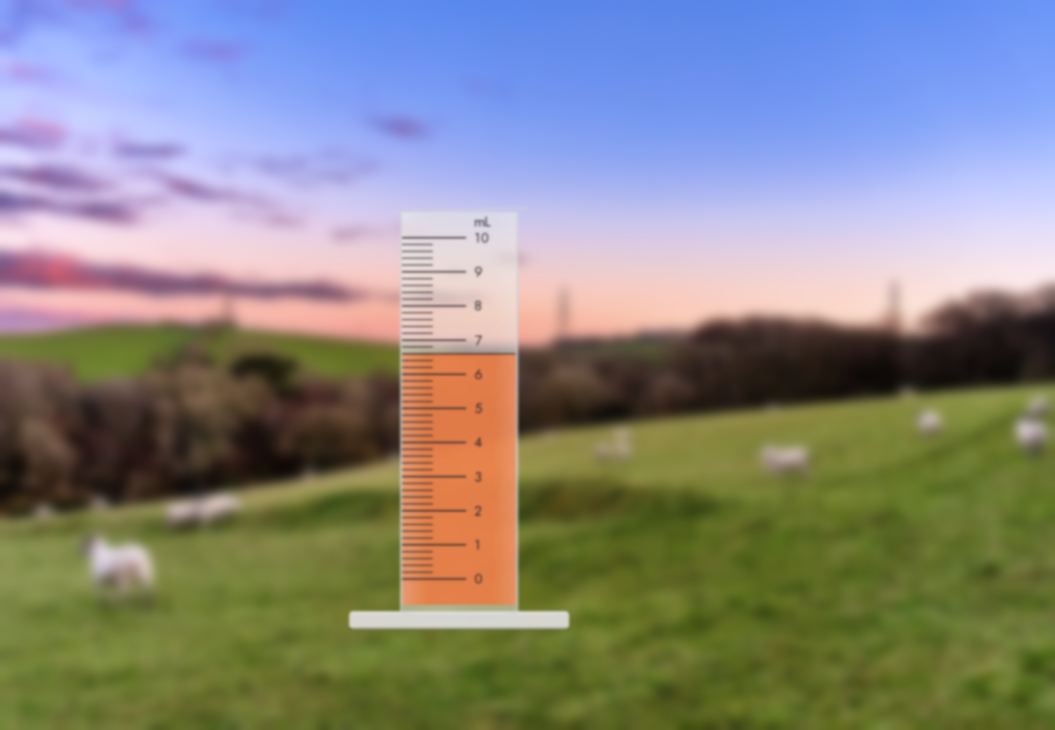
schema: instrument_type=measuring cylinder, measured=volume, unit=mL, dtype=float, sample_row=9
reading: 6.6
